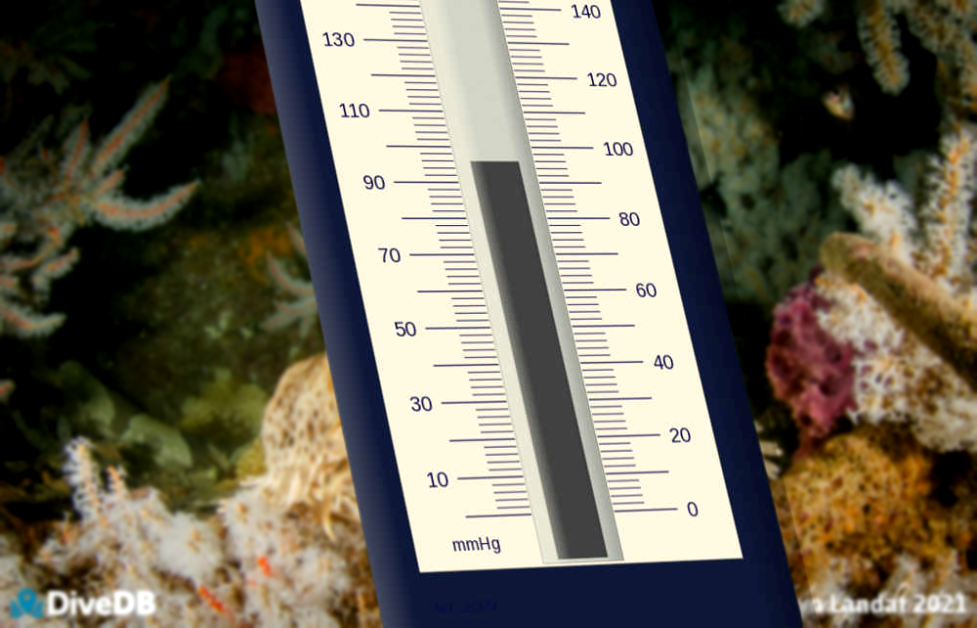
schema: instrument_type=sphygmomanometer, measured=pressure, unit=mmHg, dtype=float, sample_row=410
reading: 96
